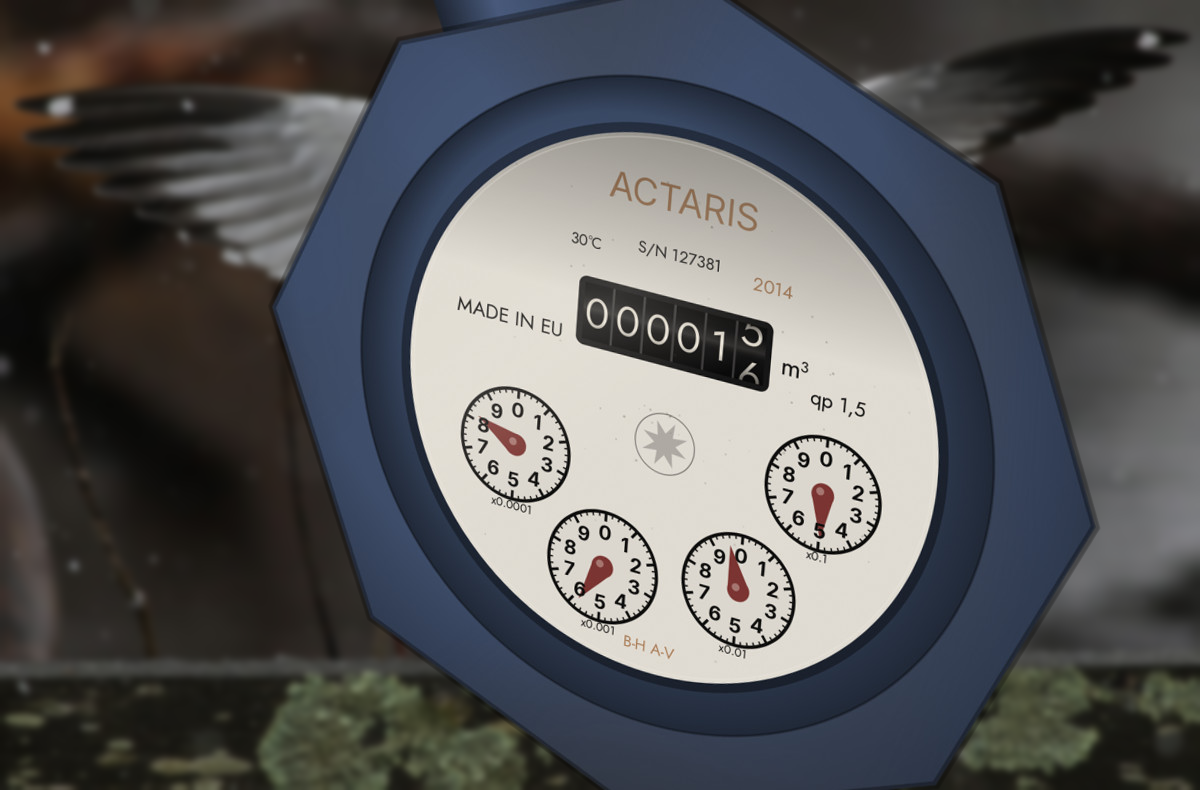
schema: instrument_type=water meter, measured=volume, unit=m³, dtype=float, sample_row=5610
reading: 15.4958
